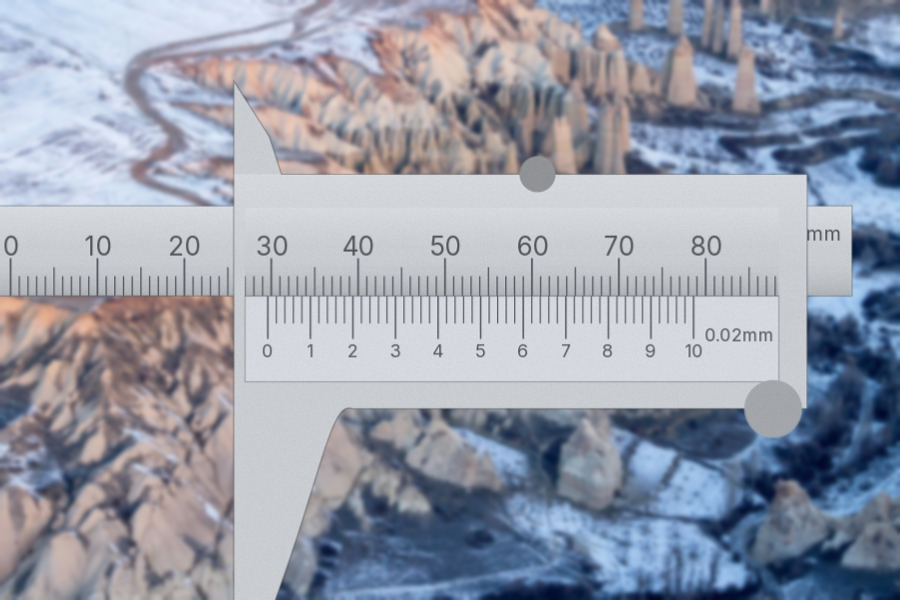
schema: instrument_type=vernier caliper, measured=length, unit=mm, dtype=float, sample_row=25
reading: 29.6
